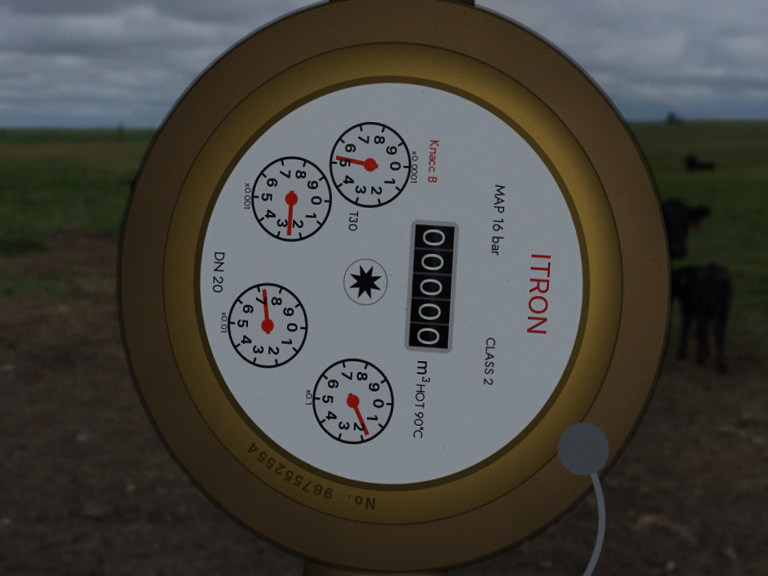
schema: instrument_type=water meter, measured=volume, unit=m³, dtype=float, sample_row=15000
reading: 0.1725
